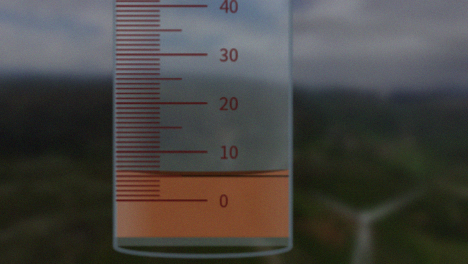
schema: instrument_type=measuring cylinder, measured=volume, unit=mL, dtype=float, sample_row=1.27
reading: 5
